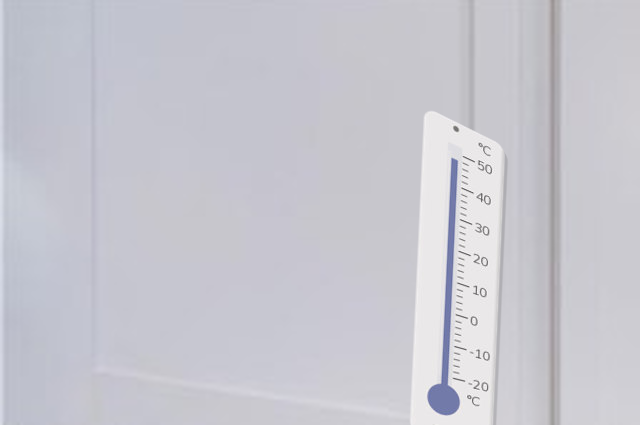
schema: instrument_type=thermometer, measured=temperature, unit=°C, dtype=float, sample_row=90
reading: 48
